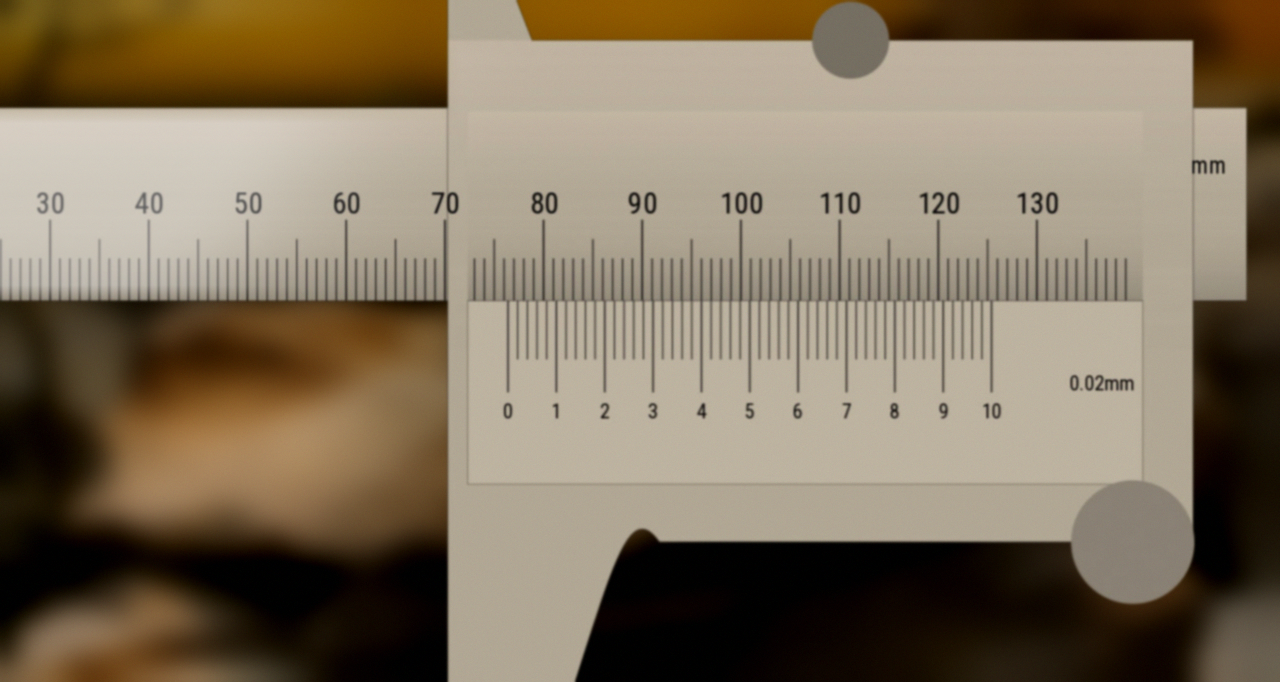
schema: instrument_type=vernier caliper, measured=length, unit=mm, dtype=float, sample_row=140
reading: 76.4
